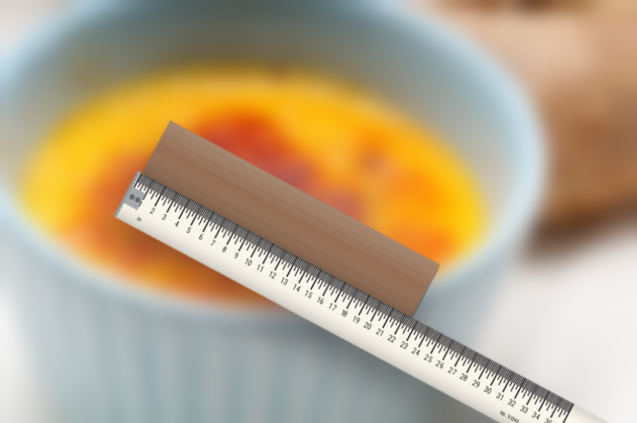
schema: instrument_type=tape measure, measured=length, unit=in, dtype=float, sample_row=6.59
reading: 22.5
